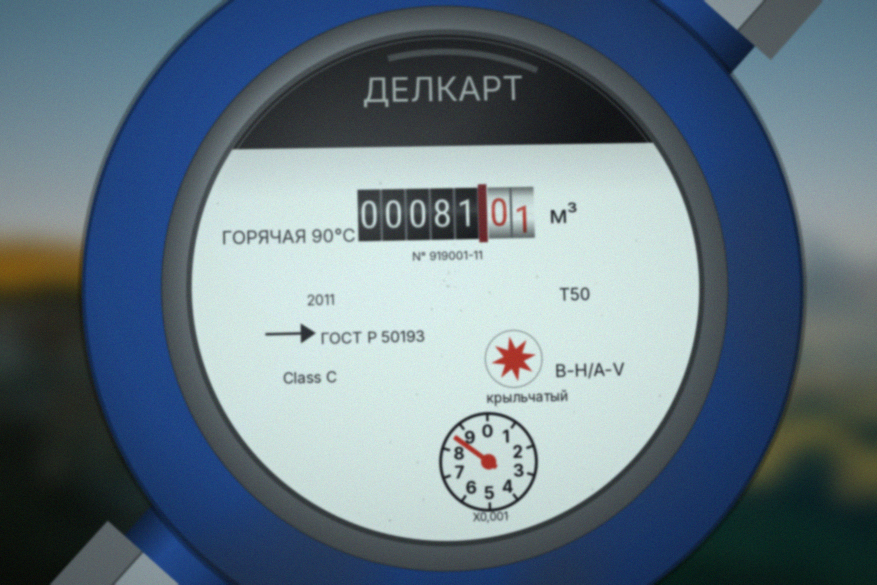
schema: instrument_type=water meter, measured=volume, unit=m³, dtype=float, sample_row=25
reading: 81.008
